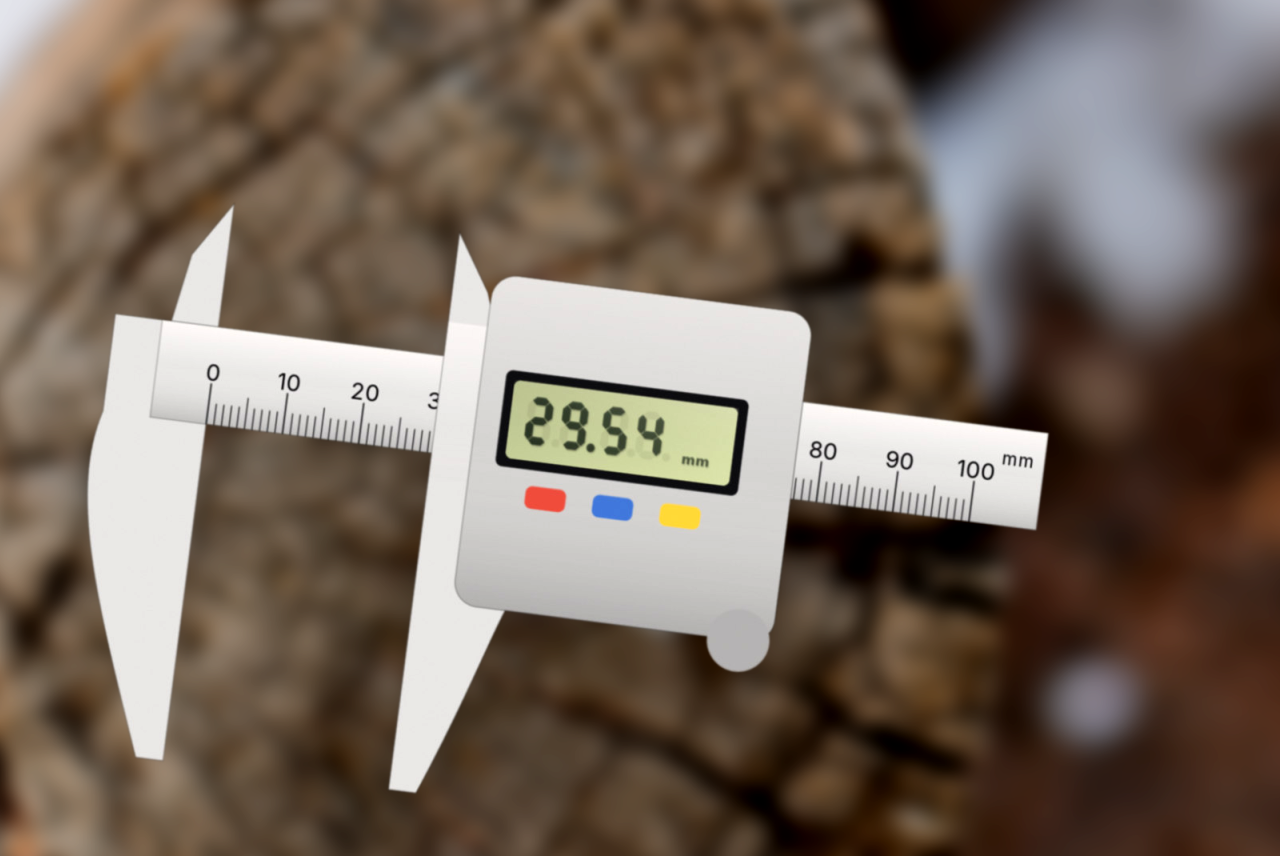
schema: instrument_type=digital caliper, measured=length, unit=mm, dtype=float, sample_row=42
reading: 29.54
